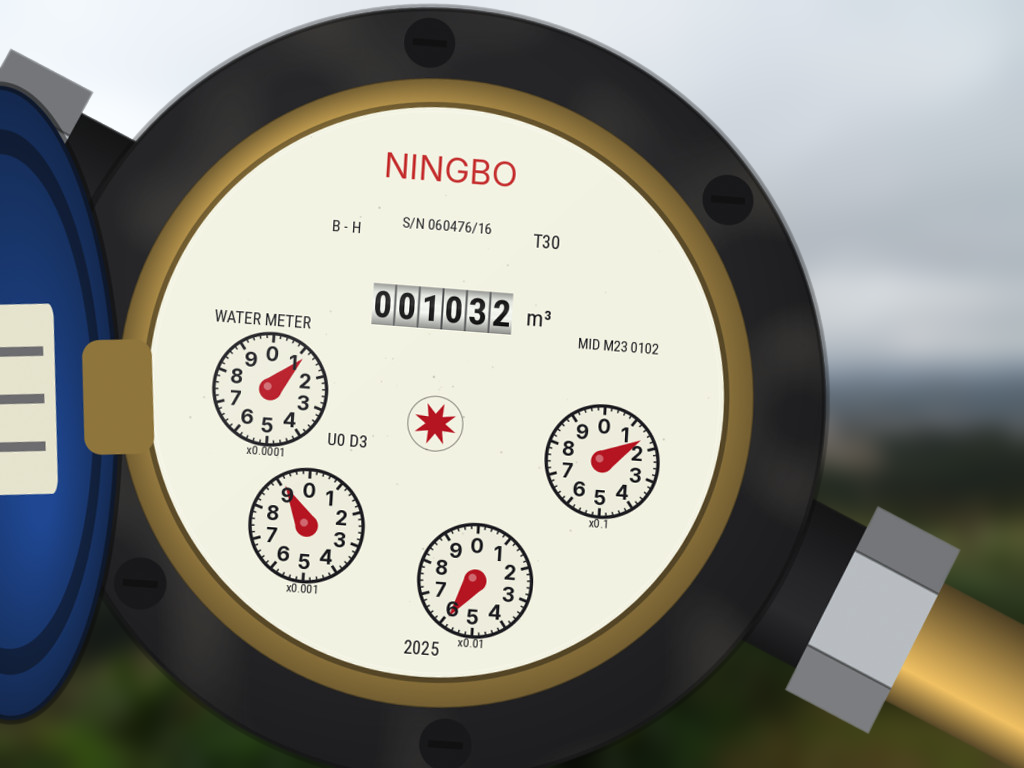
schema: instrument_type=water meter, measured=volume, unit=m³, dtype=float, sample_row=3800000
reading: 1032.1591
